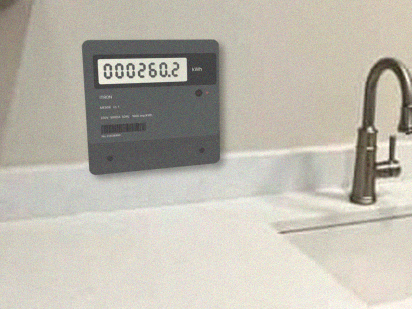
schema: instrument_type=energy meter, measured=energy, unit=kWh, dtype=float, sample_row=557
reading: 260.2
